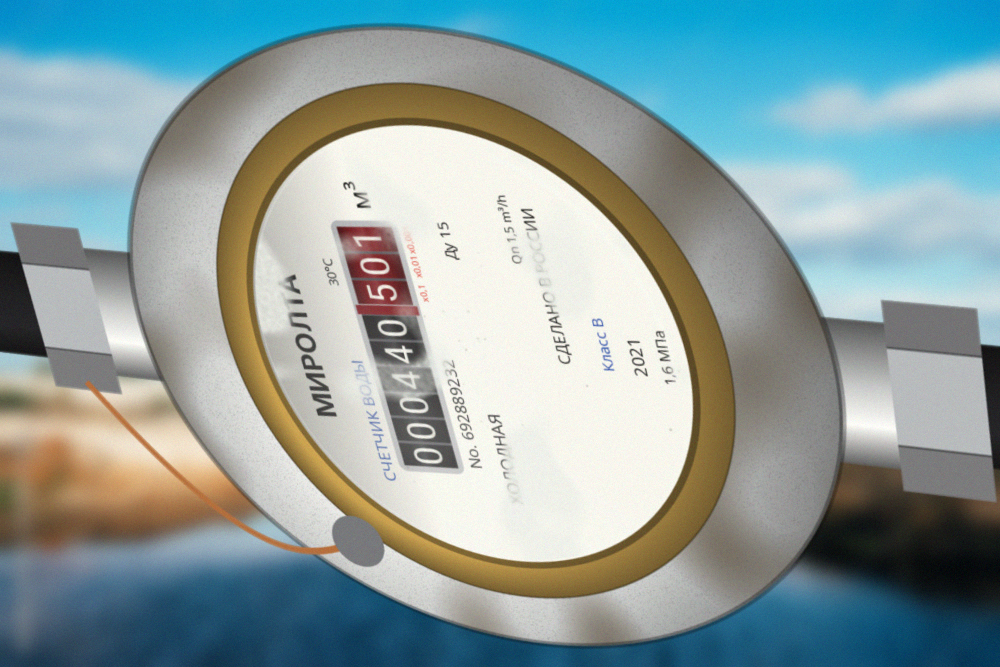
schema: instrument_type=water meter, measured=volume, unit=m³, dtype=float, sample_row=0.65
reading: 440.501
